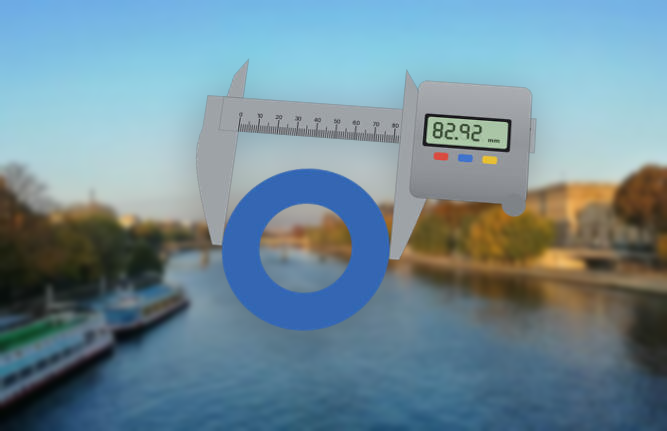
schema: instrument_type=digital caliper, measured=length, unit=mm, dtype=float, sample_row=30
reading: 82.92
